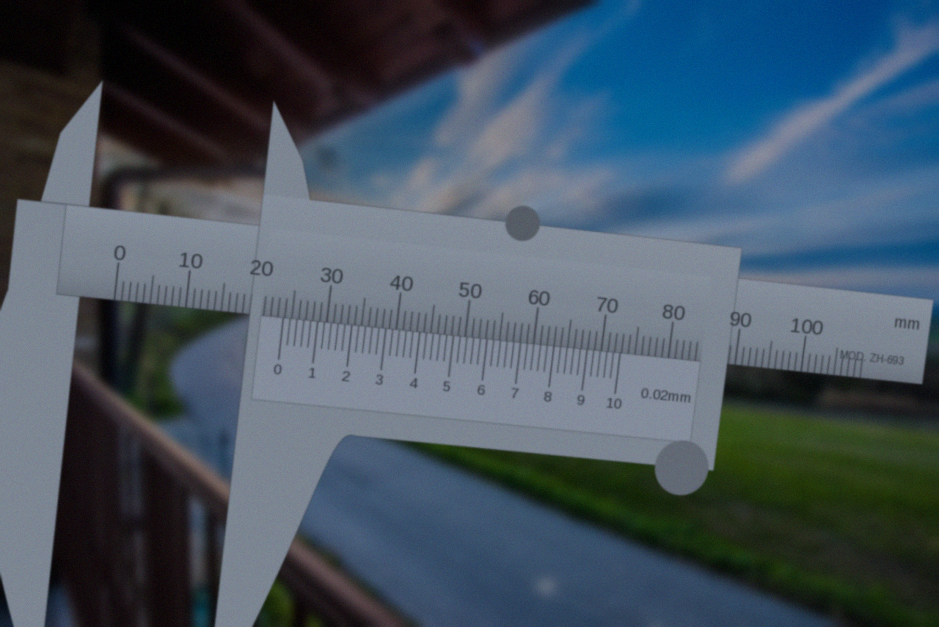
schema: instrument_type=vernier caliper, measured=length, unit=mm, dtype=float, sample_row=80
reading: 23.8
